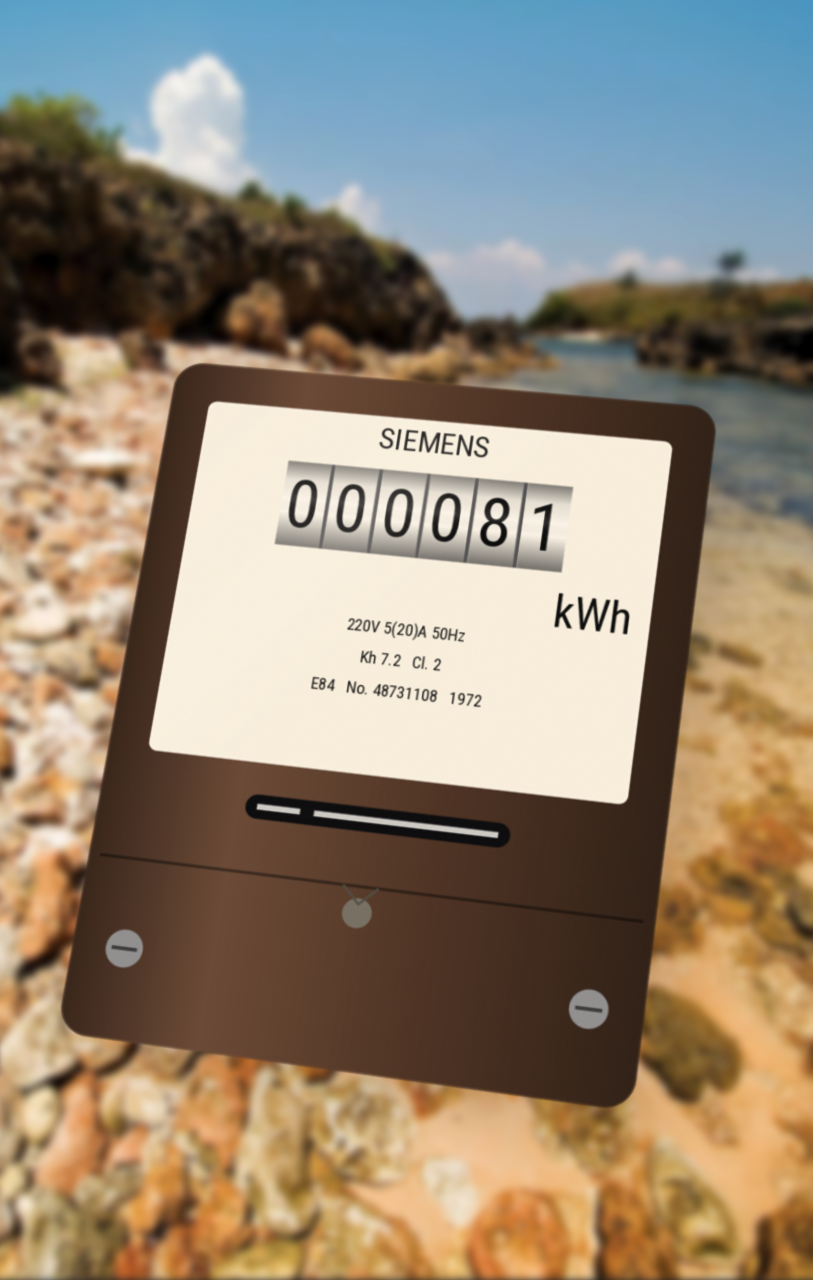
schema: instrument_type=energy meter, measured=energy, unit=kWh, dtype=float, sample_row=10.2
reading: 81
